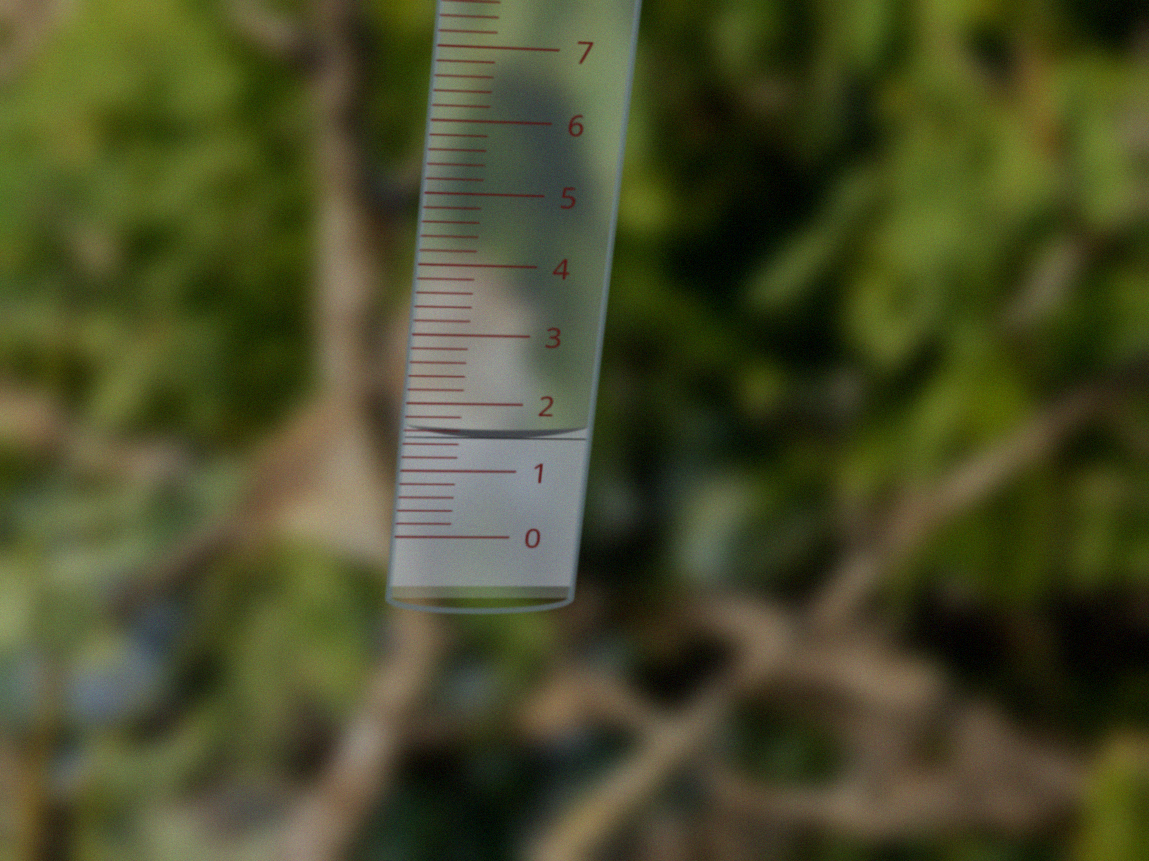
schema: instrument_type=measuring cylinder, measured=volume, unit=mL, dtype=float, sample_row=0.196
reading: 1.5
